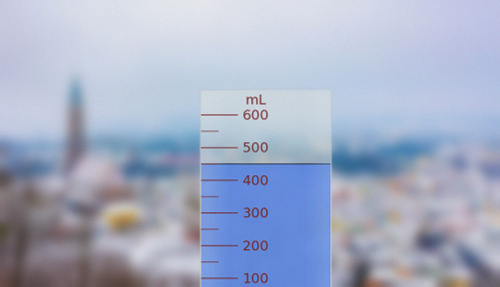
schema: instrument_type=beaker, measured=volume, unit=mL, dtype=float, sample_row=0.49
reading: 450
